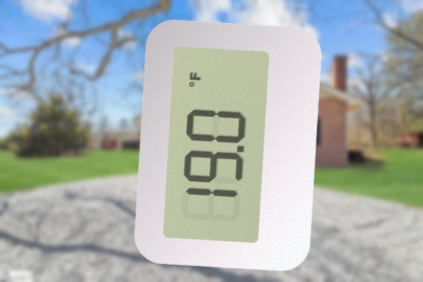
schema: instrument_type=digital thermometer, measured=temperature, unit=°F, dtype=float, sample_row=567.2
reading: 19.0
